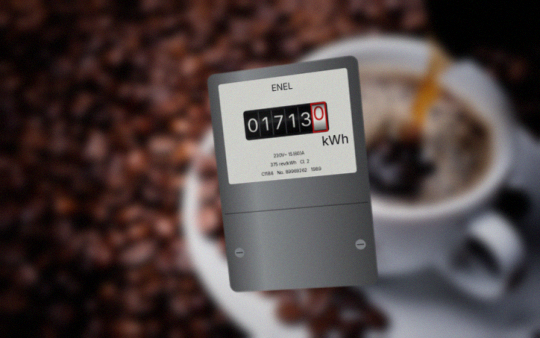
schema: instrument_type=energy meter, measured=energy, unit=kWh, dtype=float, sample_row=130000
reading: 1713.0
